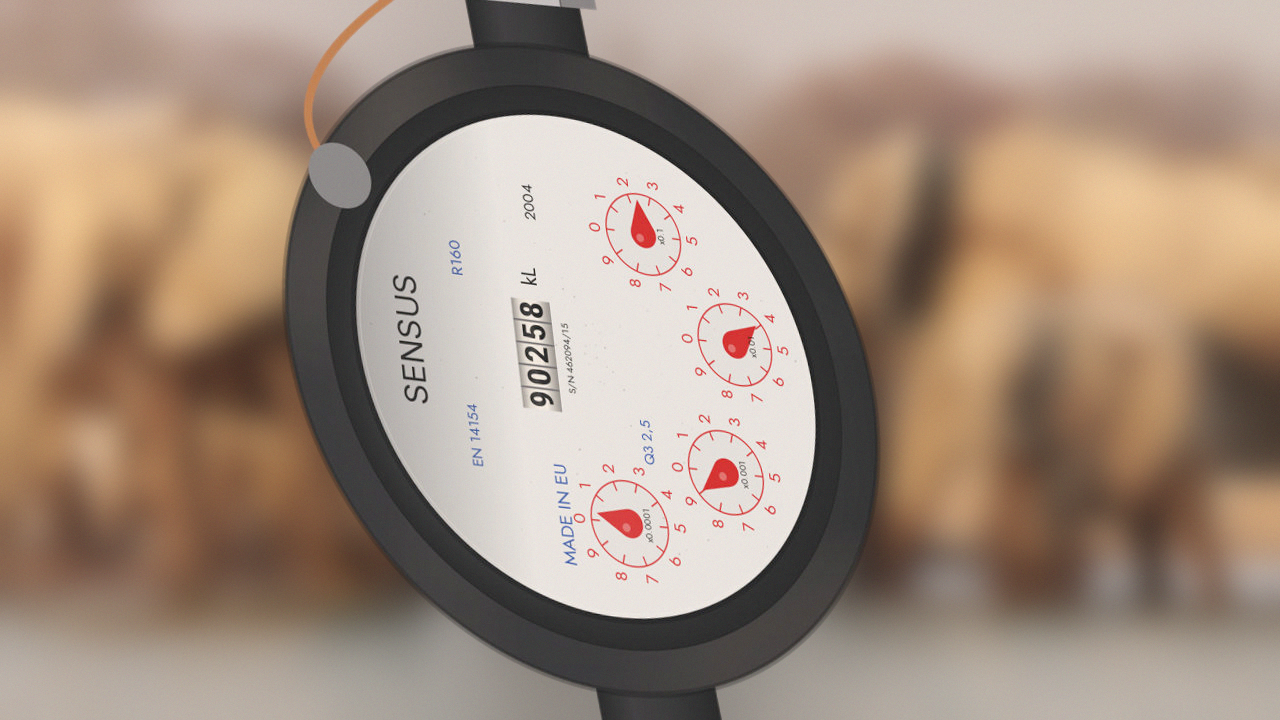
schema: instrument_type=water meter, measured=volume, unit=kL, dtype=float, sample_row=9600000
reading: 90258.2390
